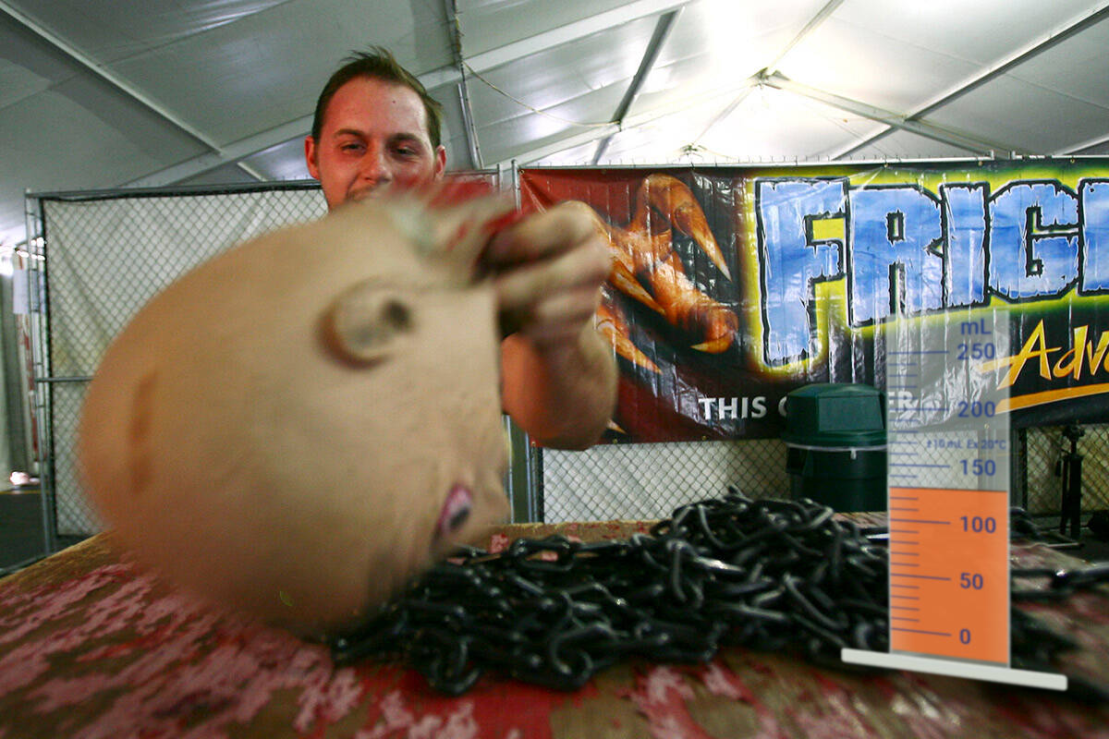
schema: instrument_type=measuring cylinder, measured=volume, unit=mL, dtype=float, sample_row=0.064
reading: 130
